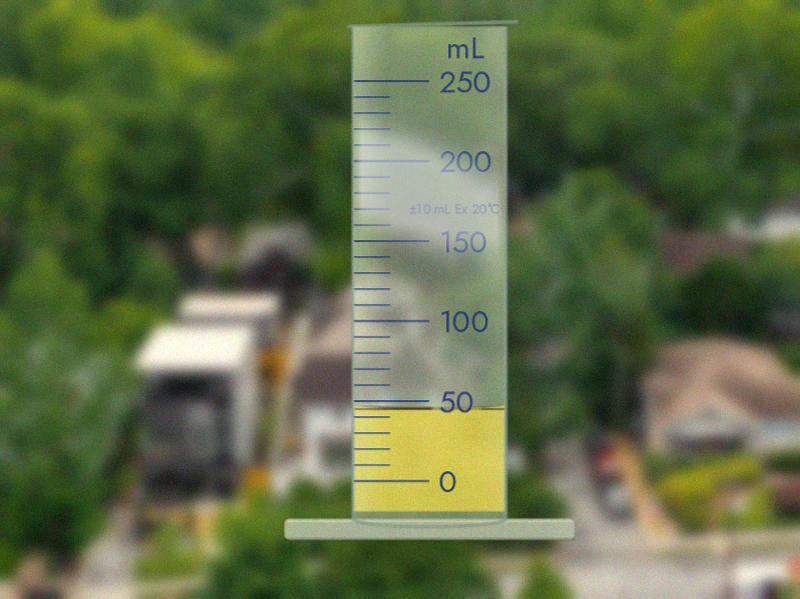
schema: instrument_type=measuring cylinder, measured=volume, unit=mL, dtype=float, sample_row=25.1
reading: 45
